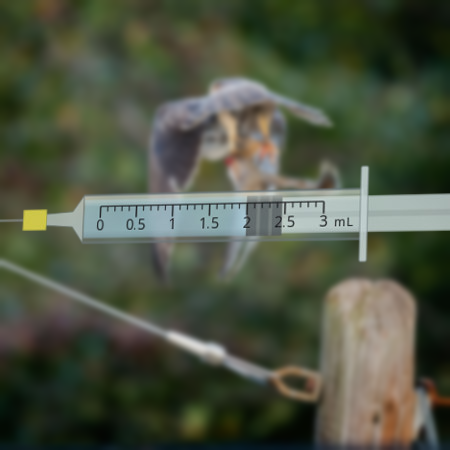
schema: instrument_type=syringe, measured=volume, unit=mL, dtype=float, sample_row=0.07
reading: 2
